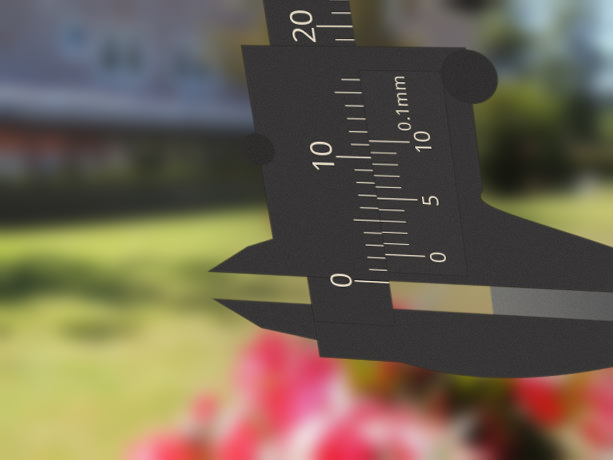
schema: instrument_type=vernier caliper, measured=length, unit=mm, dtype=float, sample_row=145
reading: 2.3
